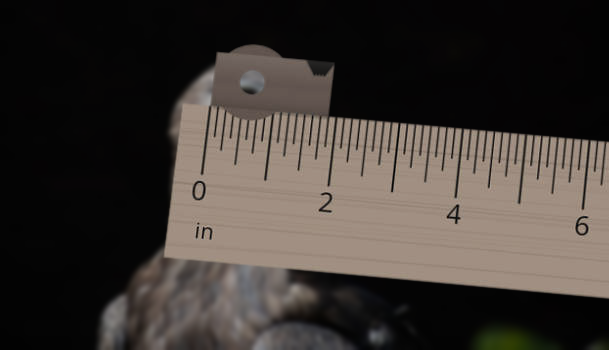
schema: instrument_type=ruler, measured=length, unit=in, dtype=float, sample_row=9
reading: 1.875
